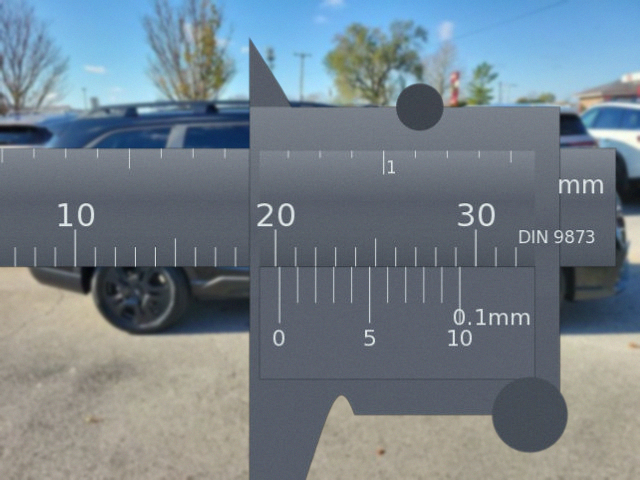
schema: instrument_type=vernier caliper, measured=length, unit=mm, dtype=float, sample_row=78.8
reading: 20.2
